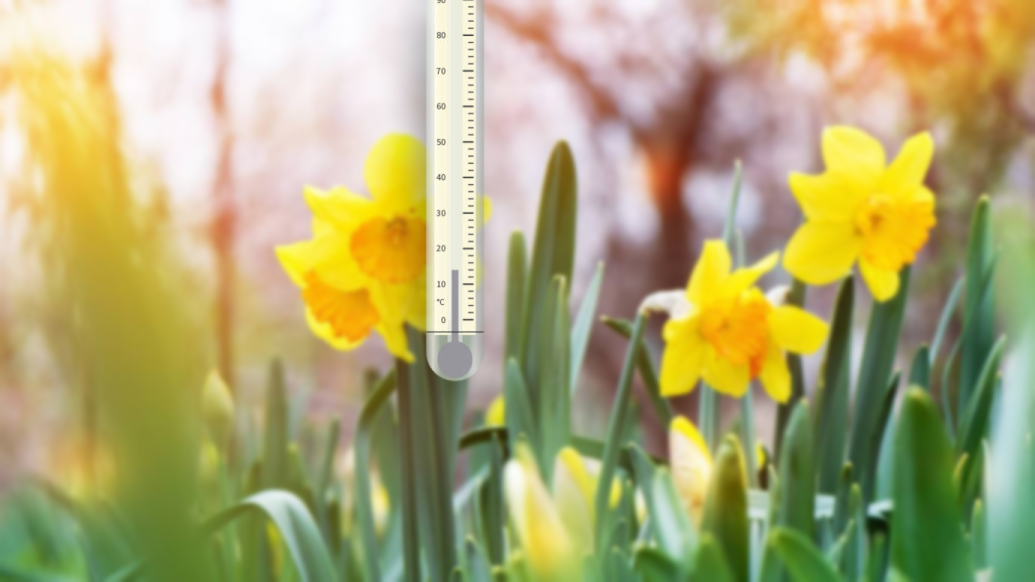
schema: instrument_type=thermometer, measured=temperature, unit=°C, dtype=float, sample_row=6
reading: 14
